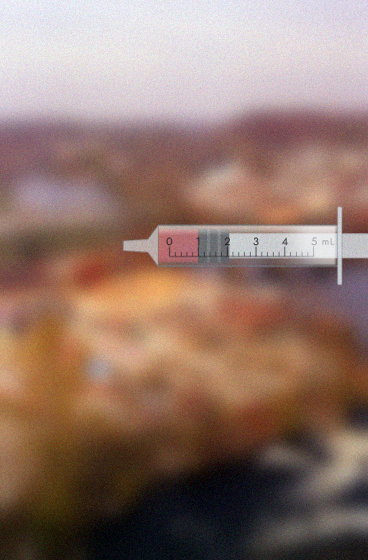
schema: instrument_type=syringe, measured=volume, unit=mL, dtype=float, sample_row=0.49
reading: 1
